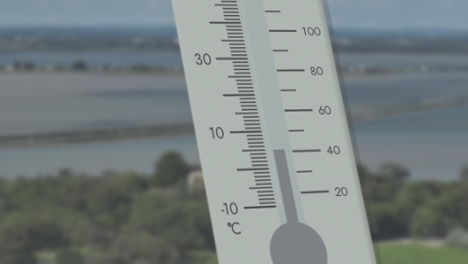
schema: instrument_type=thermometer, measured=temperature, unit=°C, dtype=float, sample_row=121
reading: 5
